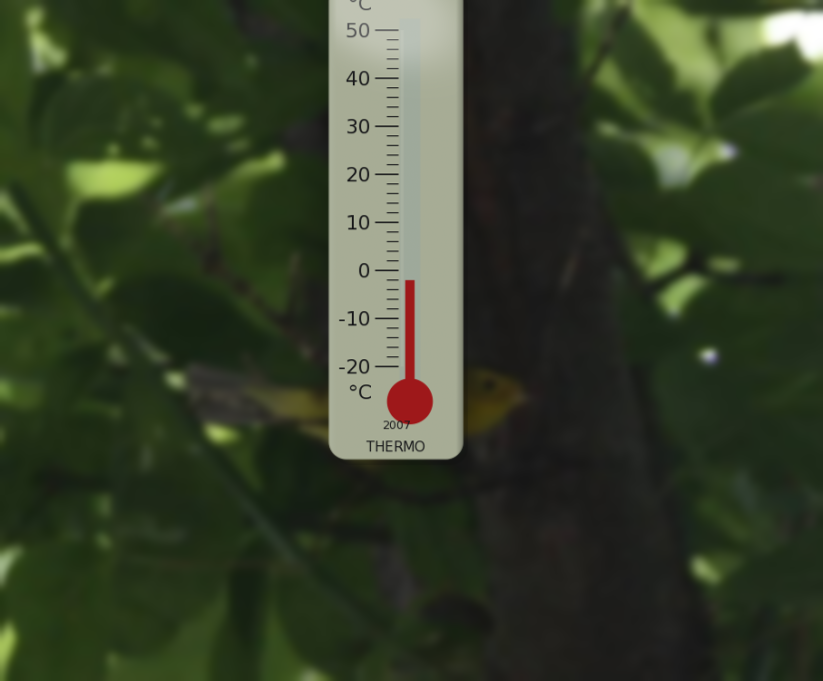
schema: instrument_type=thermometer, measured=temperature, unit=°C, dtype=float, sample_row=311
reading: -2
